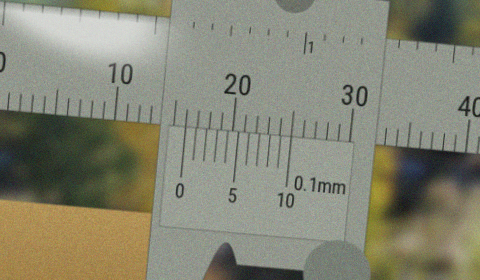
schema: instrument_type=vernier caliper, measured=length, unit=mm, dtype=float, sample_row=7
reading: 16.0
